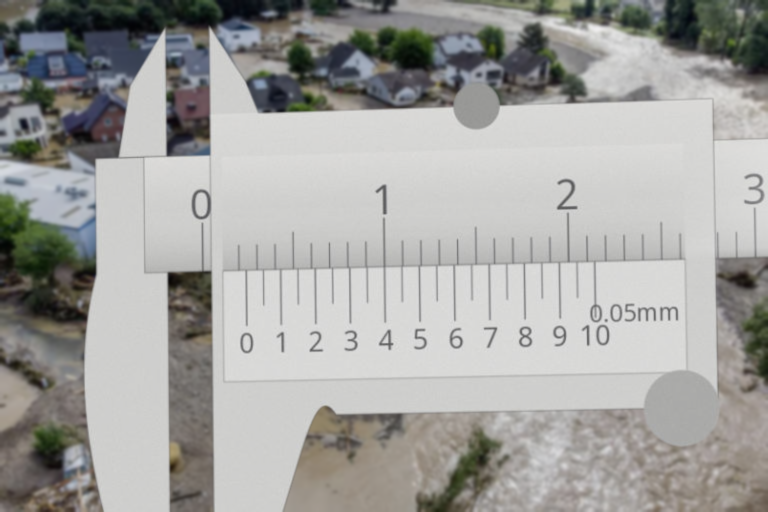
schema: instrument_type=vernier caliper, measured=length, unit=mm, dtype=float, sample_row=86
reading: 2.4
